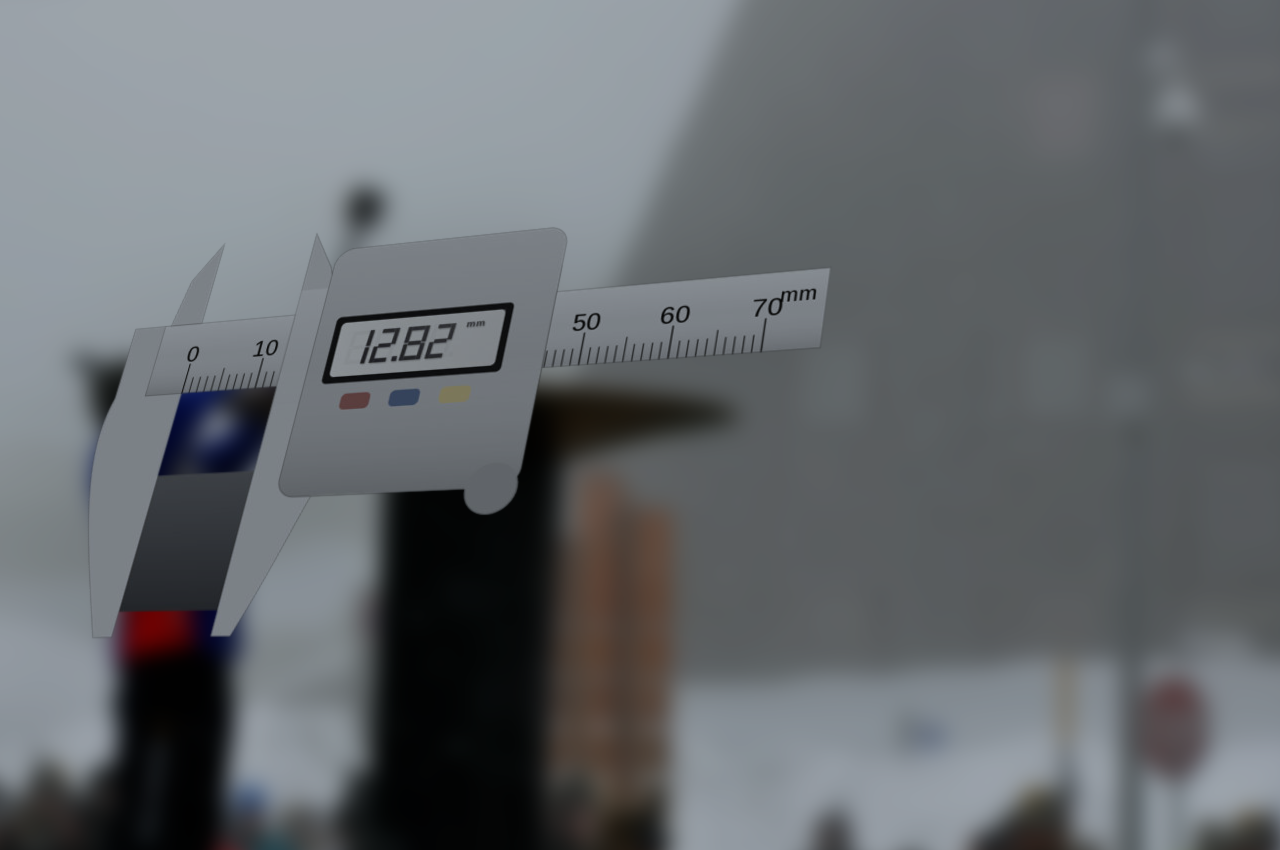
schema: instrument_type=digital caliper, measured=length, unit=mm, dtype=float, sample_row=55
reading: 12.82
